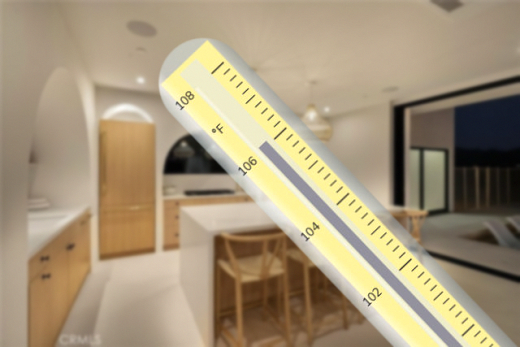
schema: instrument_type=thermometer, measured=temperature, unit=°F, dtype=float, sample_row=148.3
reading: 106.1
